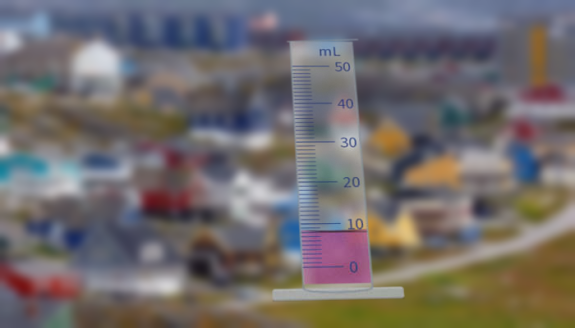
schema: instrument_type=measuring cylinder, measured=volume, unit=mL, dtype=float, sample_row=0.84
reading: 8
